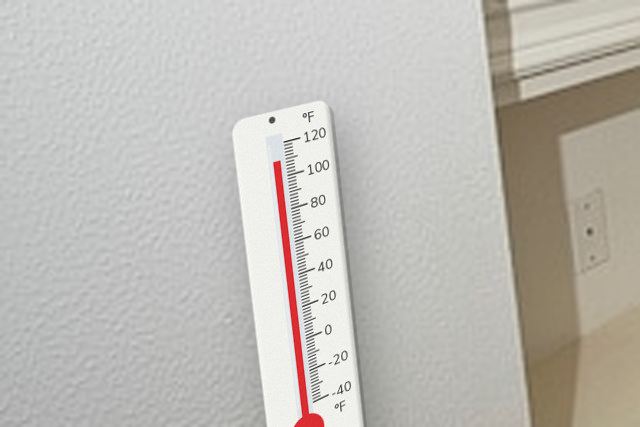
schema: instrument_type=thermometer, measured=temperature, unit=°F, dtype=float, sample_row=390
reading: 110
